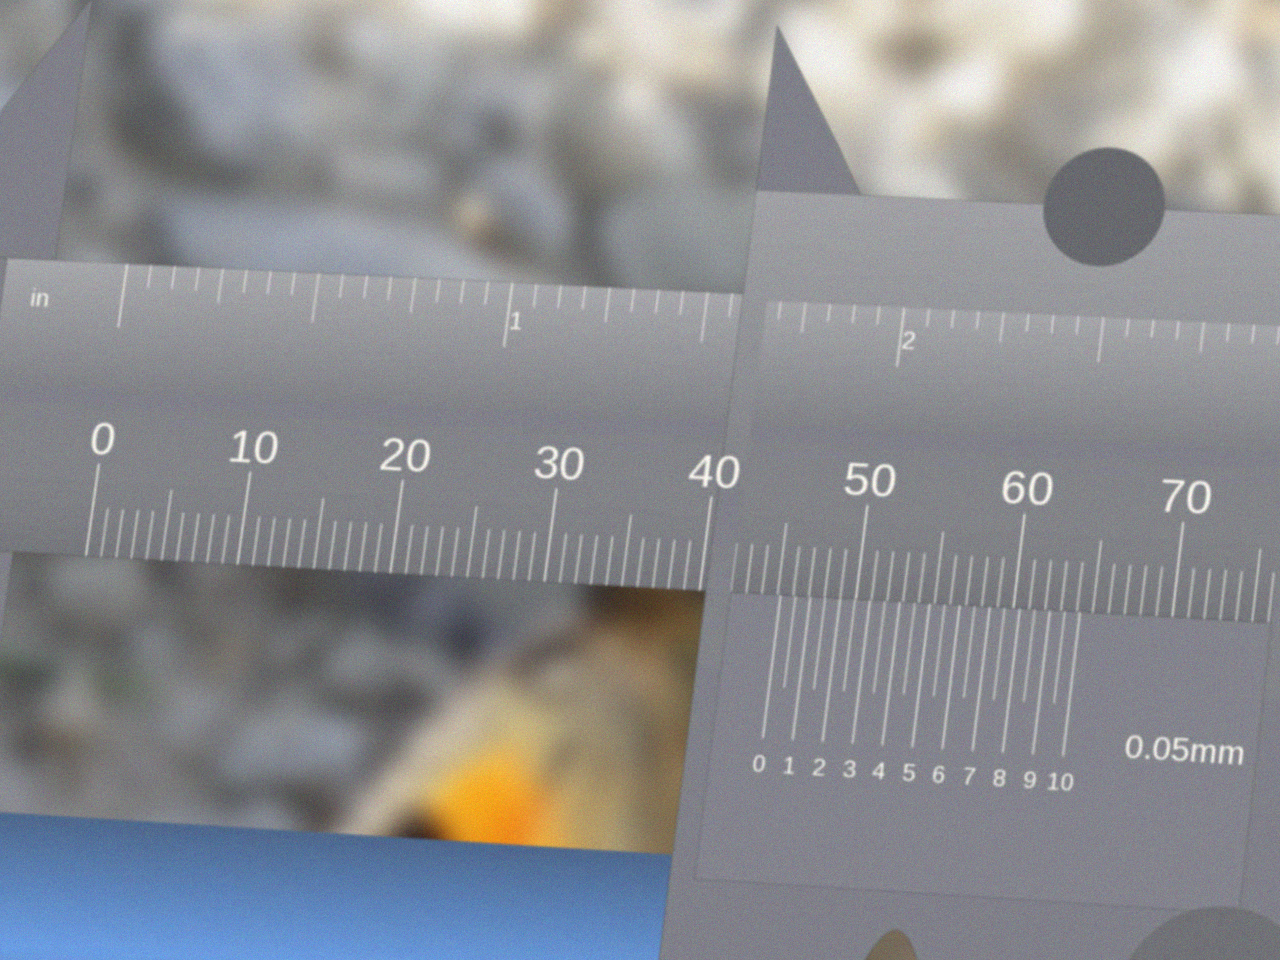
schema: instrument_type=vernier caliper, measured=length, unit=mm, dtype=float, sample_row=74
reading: 45.2
